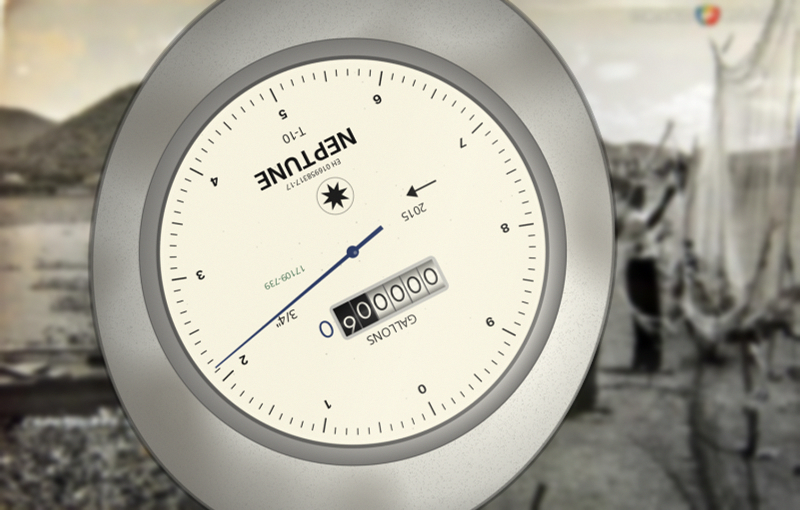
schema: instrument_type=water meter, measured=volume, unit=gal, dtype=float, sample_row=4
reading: 62.1
